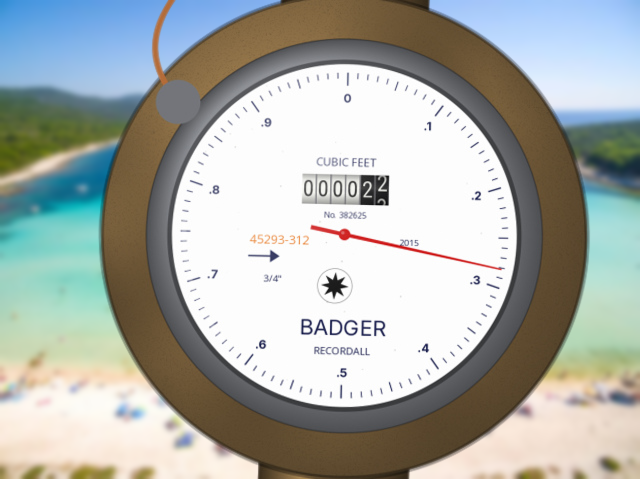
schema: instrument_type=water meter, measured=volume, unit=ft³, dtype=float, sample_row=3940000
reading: 22.28
